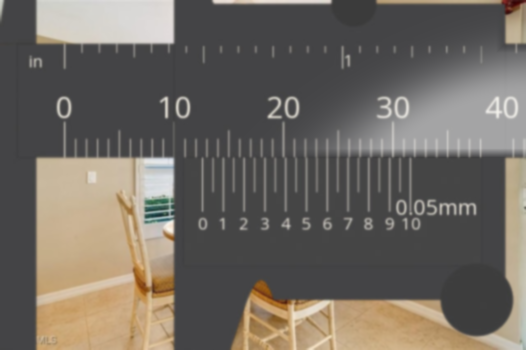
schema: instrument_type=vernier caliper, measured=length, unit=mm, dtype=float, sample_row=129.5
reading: 12.6
